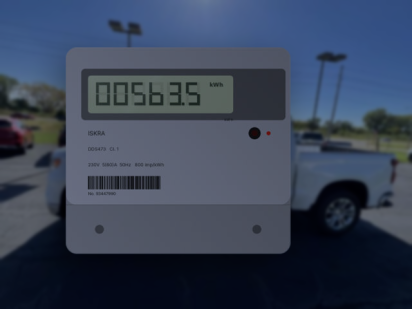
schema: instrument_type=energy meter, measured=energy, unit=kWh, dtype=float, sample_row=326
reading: 563.5
